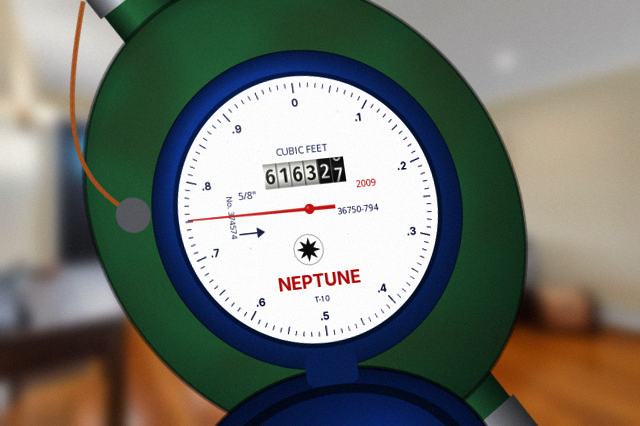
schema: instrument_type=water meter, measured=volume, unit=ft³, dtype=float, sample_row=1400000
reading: 616326.75
